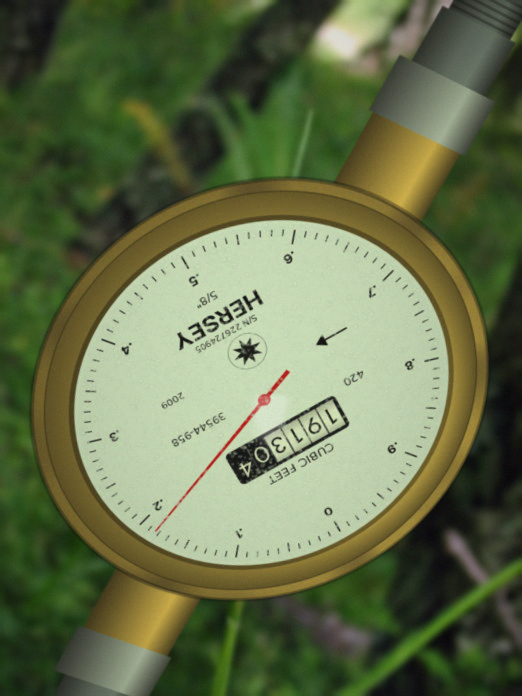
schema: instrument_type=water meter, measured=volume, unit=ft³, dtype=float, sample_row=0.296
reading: 191304.18
